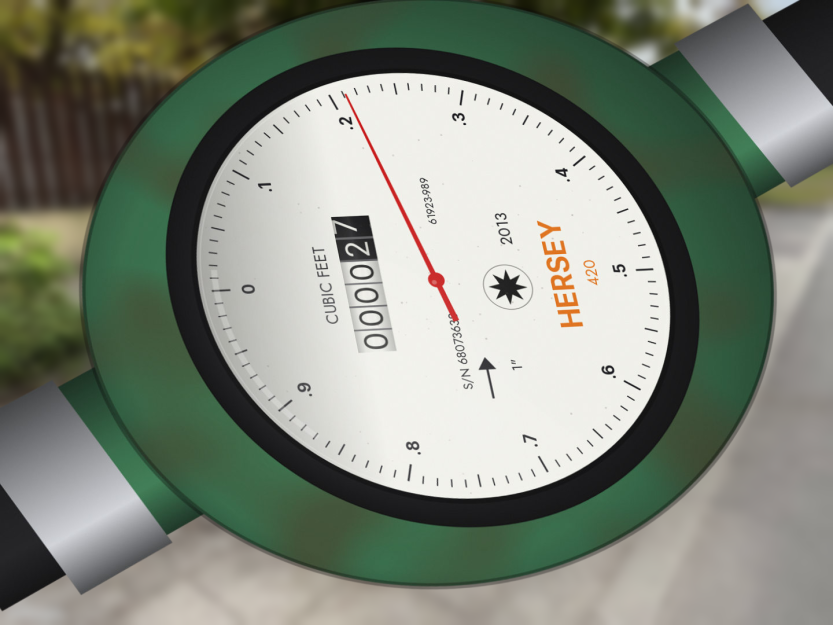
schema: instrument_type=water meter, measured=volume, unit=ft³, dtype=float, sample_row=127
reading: 27.21
